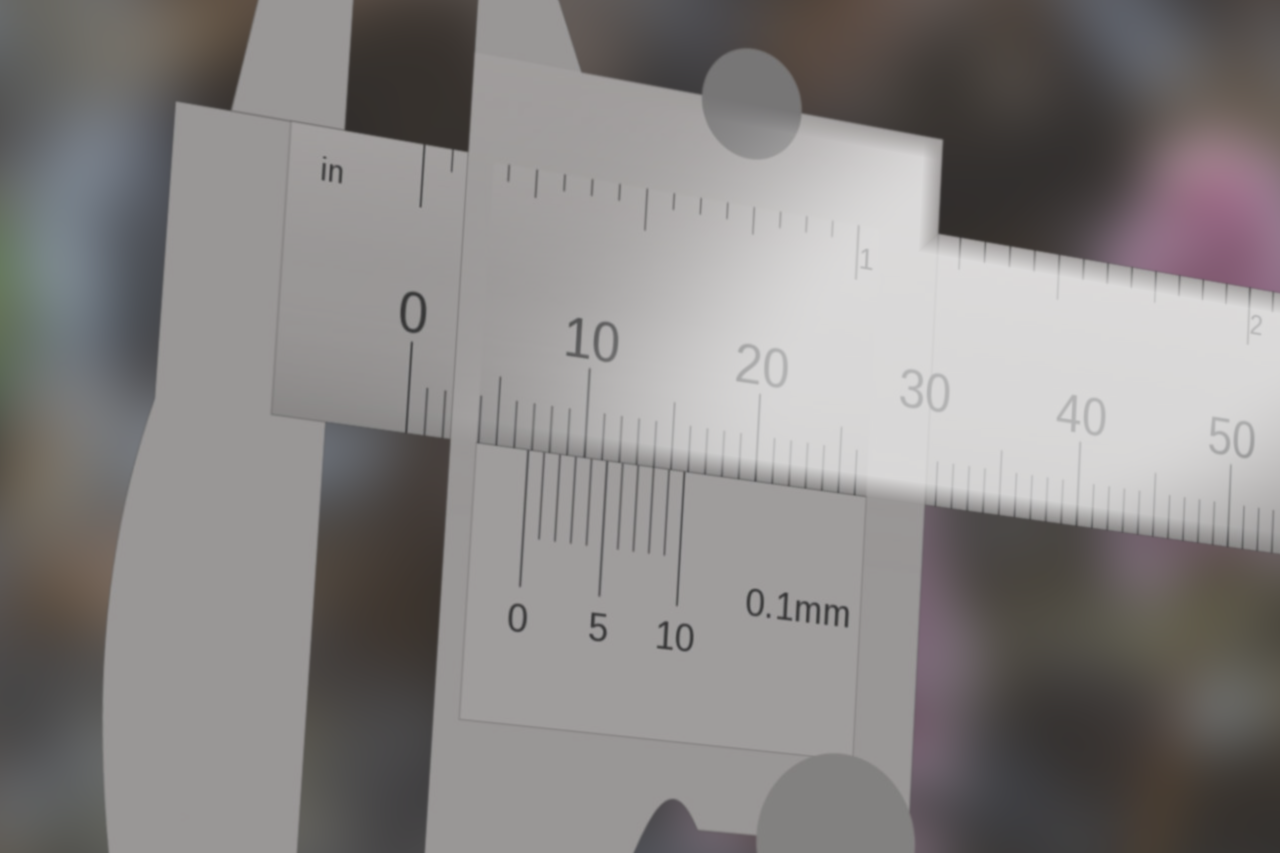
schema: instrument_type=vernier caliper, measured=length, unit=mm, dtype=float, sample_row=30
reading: 6.8
